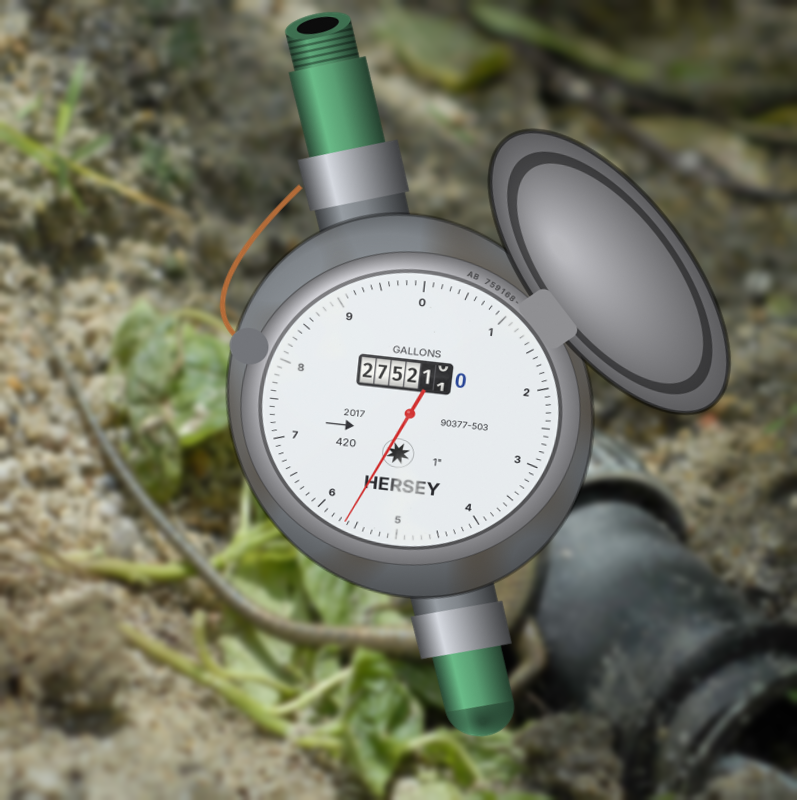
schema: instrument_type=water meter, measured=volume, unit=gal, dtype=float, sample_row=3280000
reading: 2752105.6
